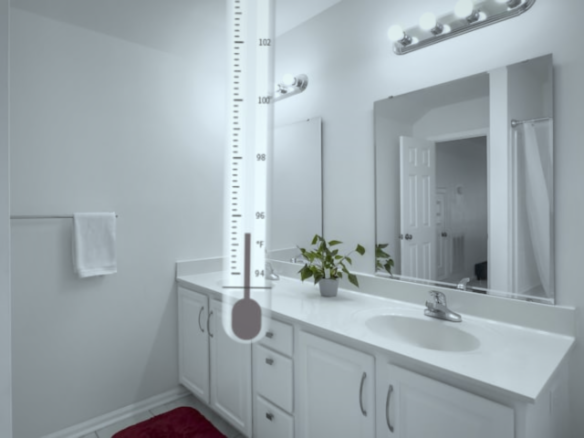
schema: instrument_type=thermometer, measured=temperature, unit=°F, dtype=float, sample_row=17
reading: 95.4
